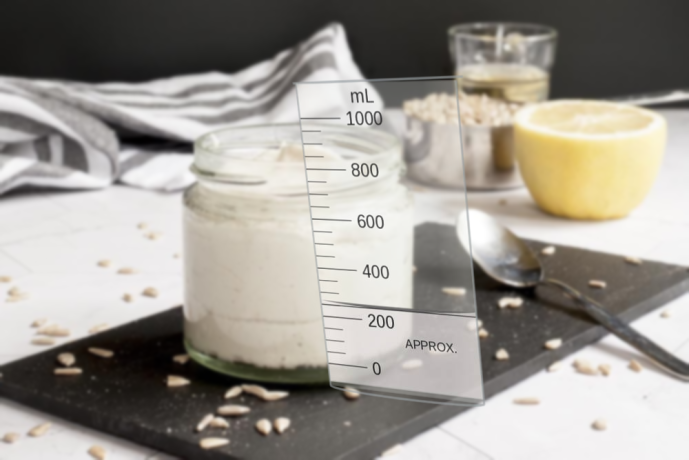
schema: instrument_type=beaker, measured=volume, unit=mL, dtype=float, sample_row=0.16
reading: 250
